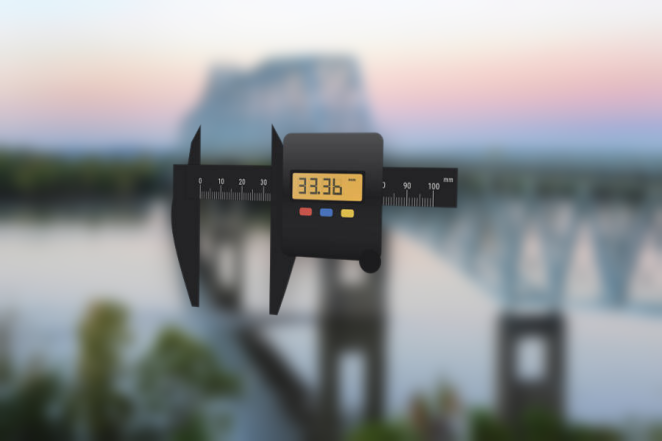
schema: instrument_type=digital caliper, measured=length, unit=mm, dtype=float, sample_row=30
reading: 33.36
